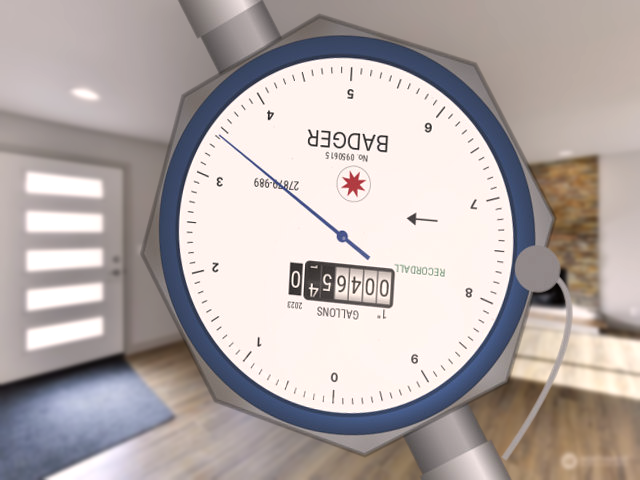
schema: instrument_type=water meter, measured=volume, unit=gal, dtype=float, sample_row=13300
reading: 46543.4
